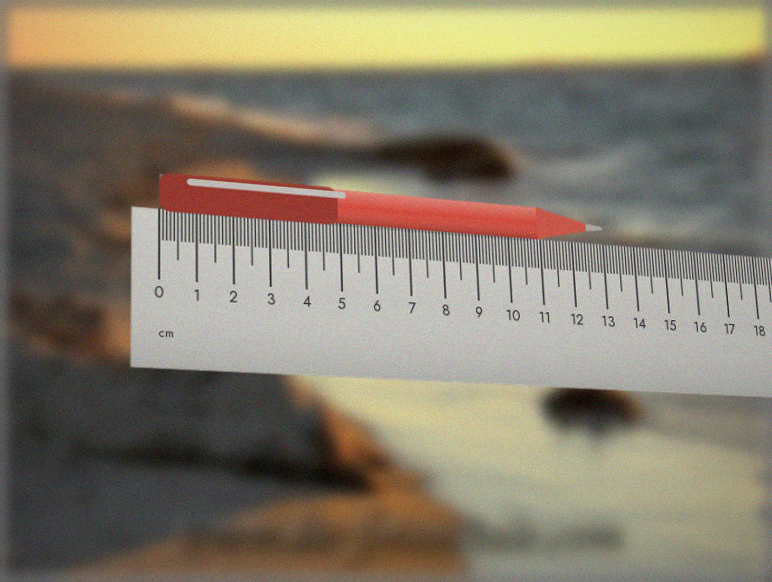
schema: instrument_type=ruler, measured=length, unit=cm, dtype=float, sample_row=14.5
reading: 13
